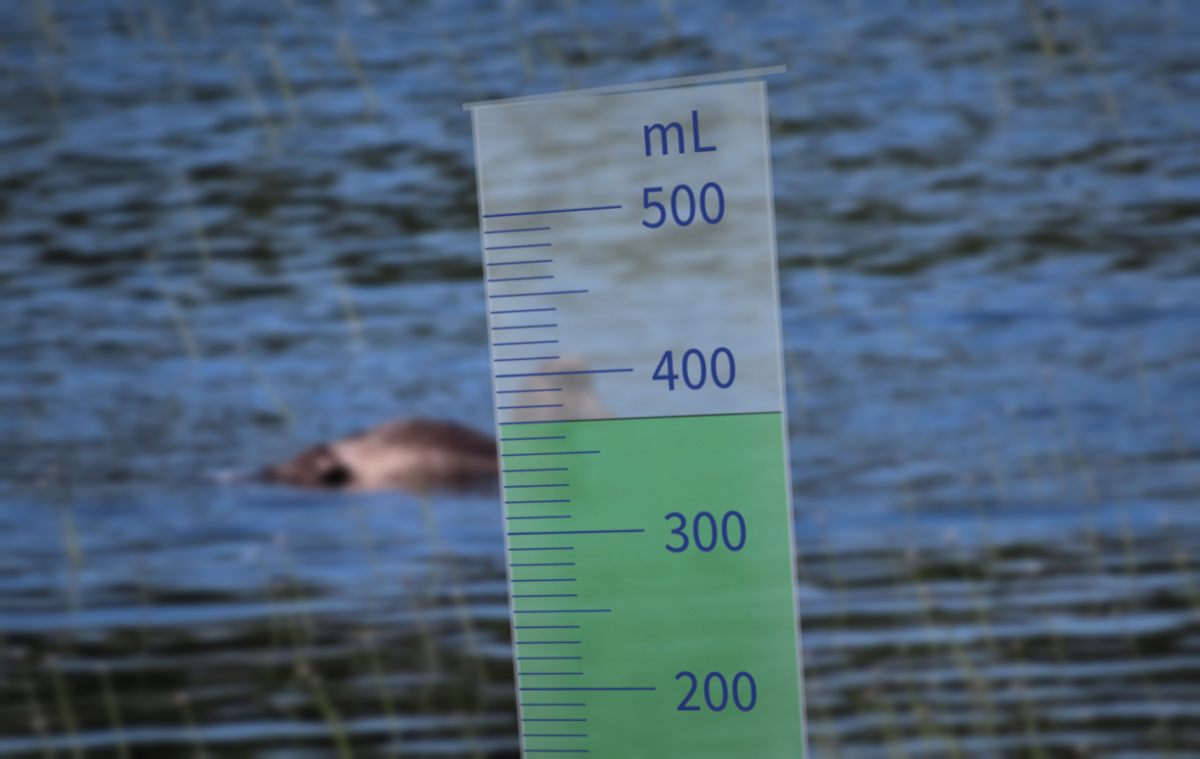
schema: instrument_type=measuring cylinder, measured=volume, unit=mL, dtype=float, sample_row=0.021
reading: 370
